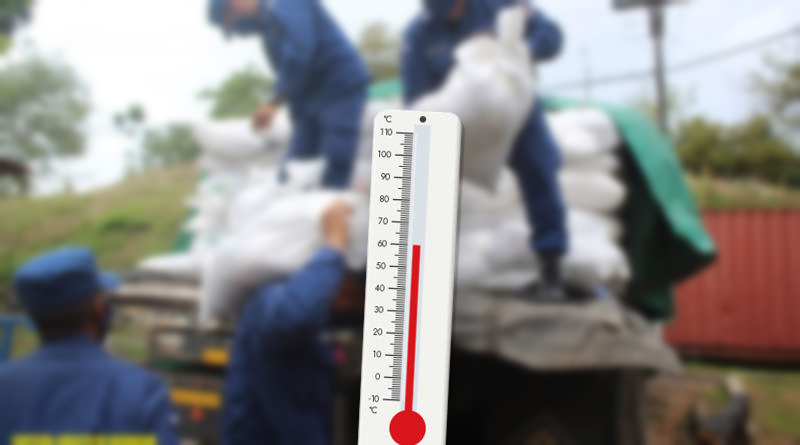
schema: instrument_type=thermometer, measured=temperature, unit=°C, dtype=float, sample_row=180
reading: 60
